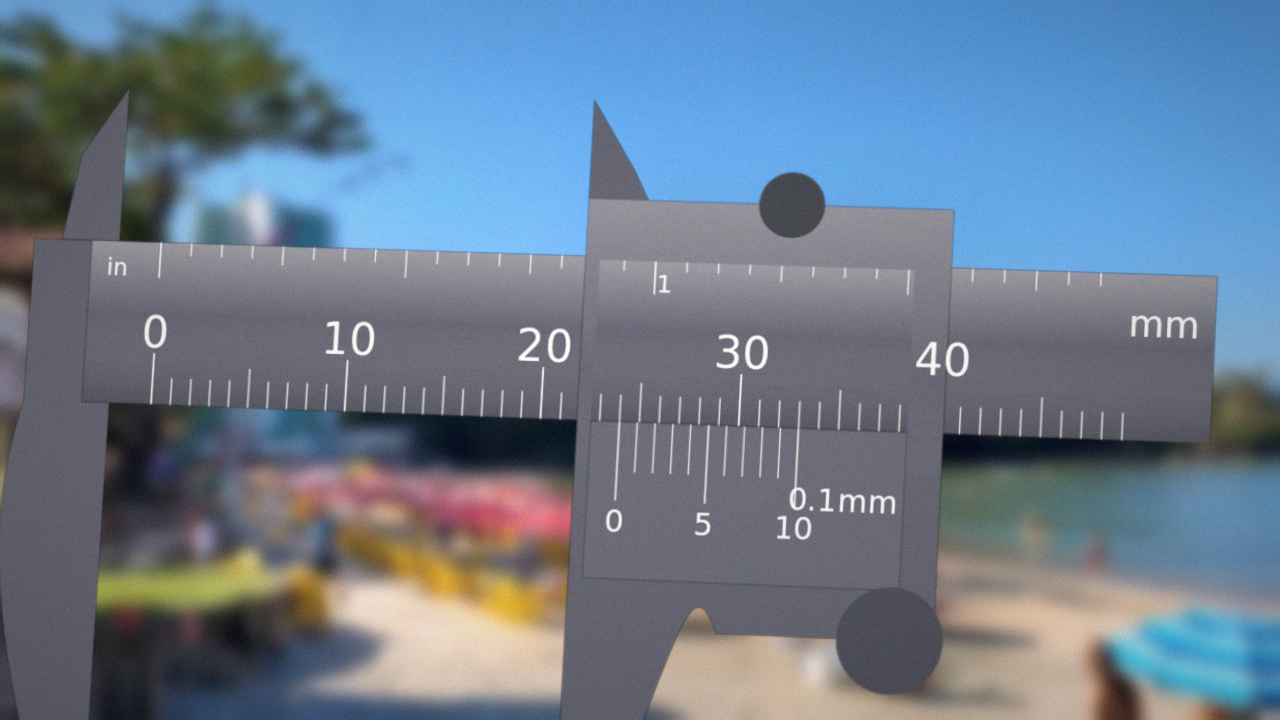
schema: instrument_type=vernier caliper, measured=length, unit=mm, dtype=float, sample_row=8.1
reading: 24.0
